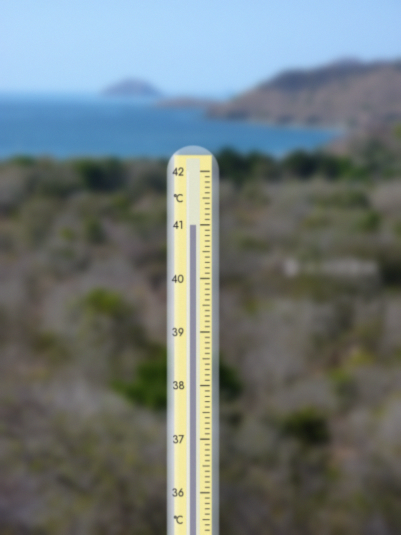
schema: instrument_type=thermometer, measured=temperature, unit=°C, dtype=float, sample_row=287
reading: 41
